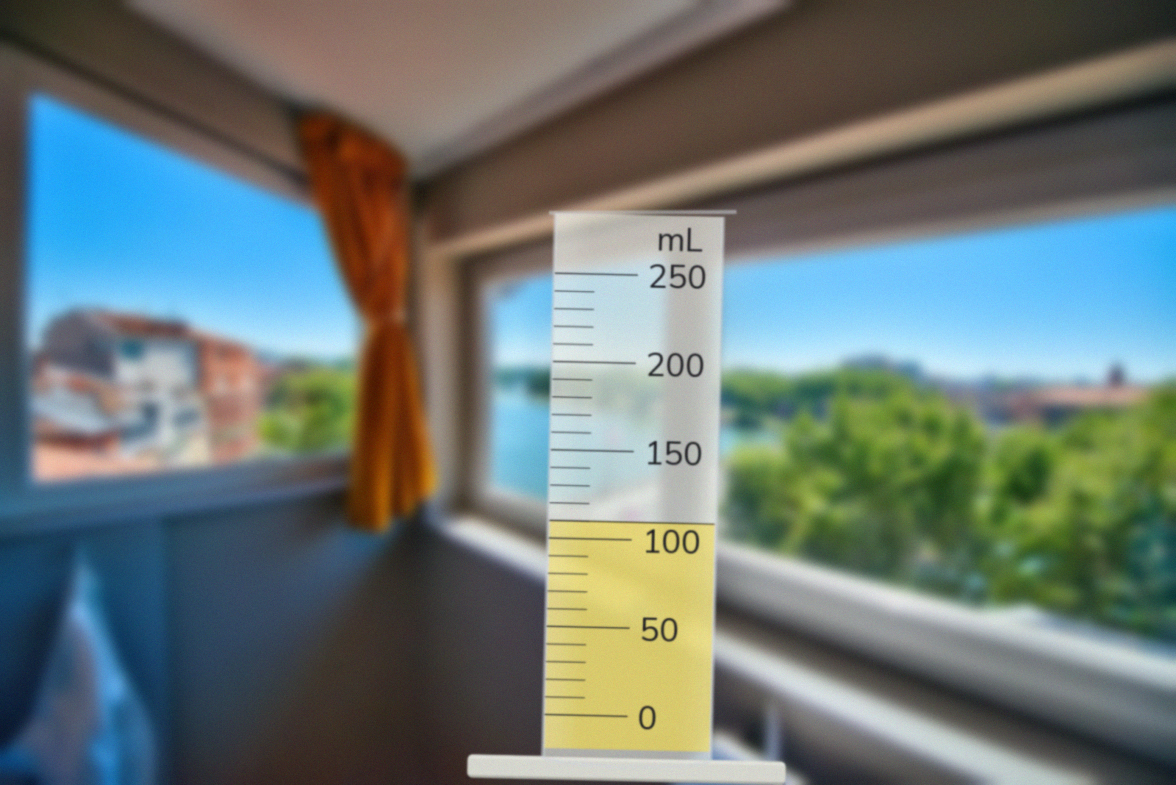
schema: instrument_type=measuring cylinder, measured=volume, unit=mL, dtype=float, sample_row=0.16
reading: 110
